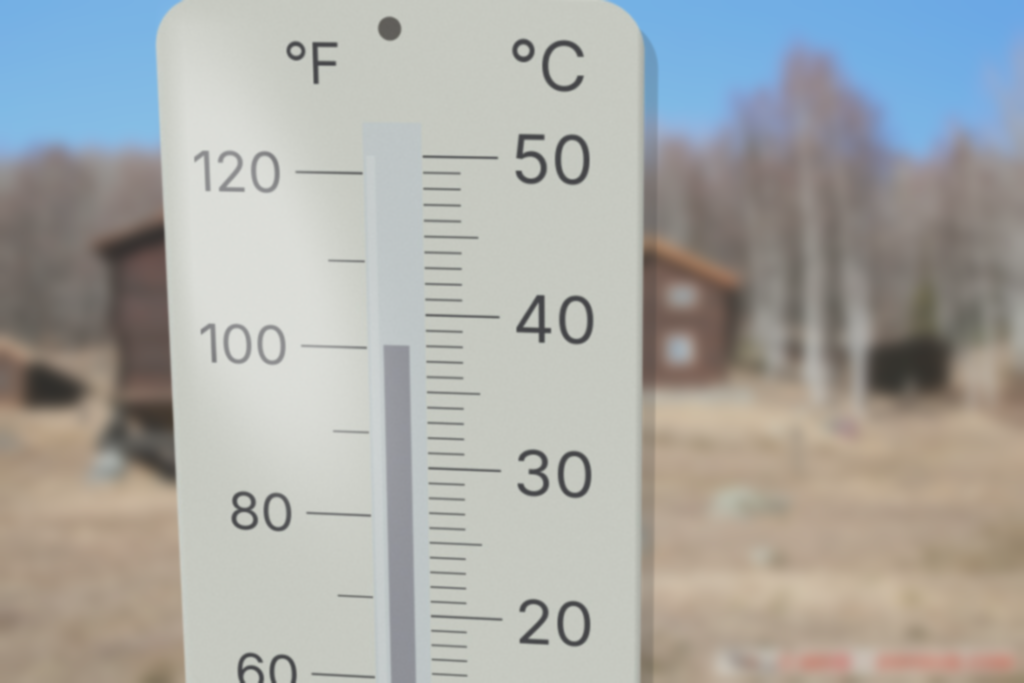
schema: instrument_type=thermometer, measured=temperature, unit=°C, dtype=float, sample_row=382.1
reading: 38
